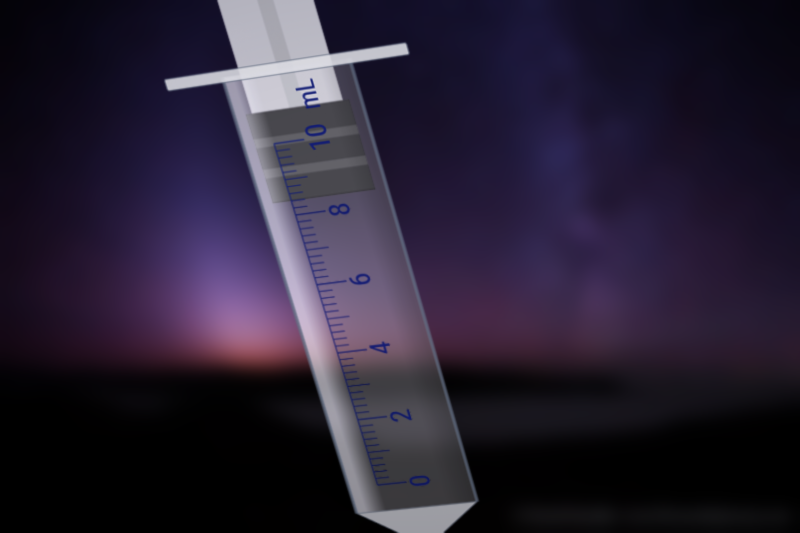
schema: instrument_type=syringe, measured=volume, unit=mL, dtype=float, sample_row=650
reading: 8.4
